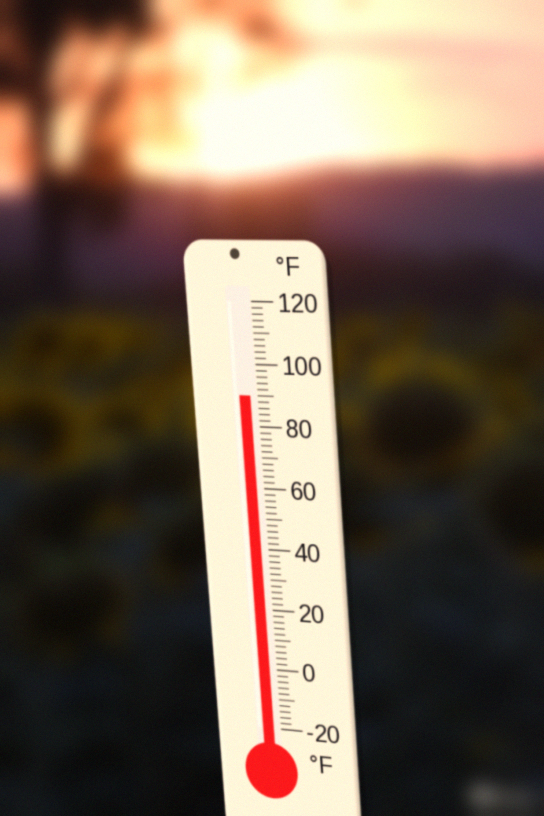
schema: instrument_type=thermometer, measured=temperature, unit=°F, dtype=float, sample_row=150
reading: 90
